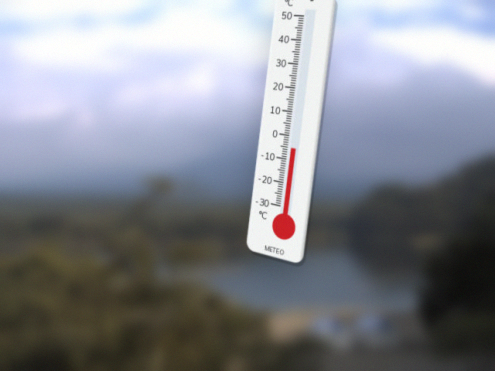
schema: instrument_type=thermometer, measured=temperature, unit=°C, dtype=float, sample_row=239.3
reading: -5
